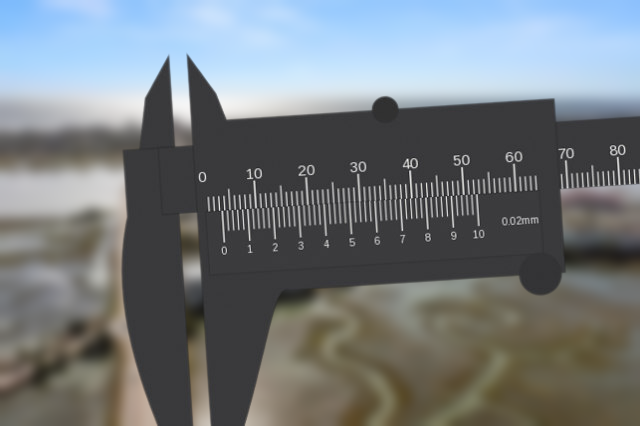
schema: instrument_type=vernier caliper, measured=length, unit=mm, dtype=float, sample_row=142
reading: 3.5
